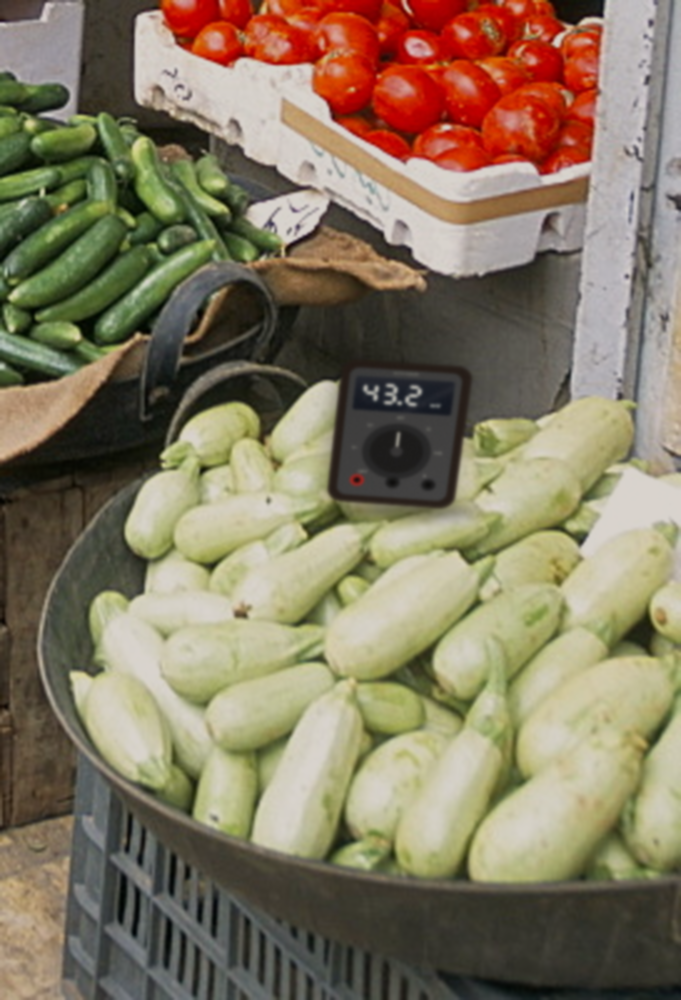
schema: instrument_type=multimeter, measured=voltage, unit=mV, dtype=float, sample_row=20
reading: 43.2
